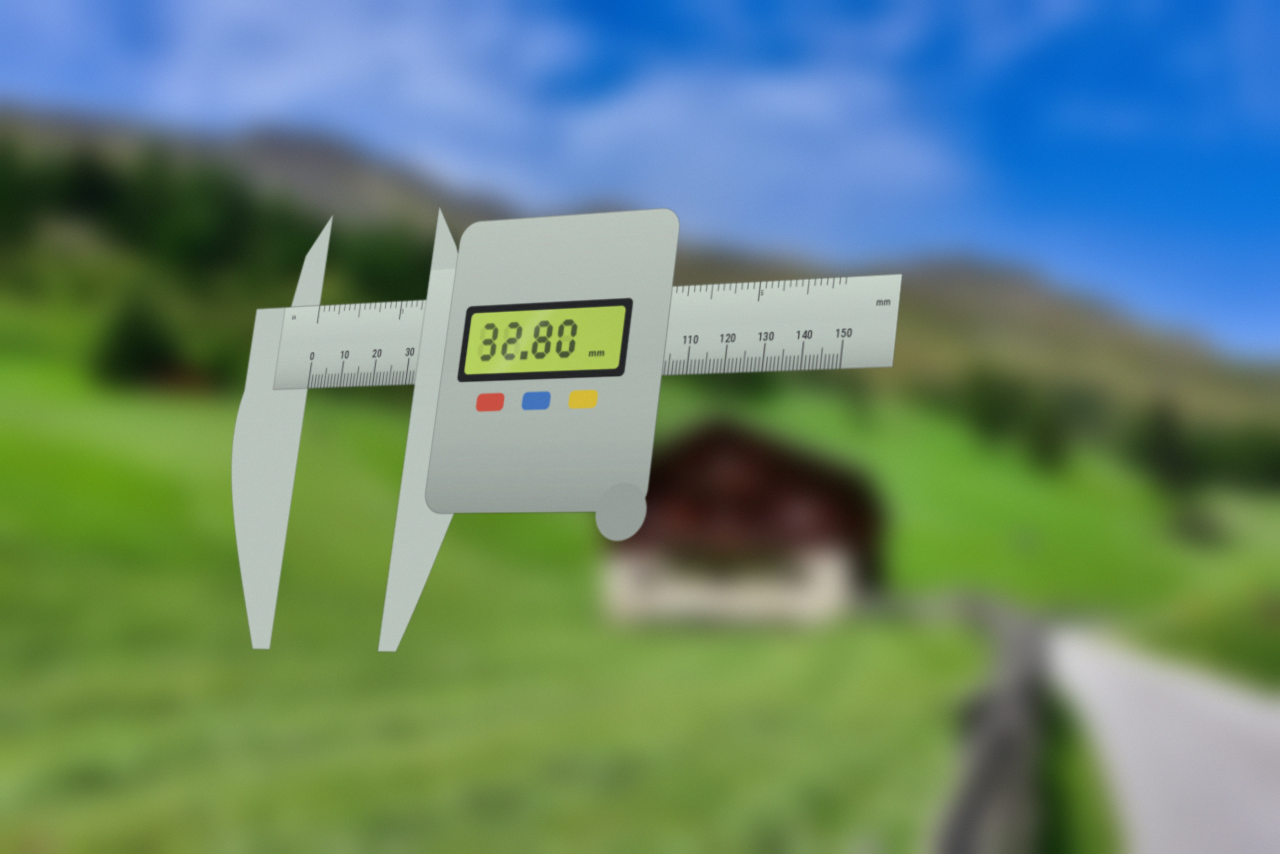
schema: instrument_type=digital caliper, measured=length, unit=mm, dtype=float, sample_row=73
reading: 32.80
